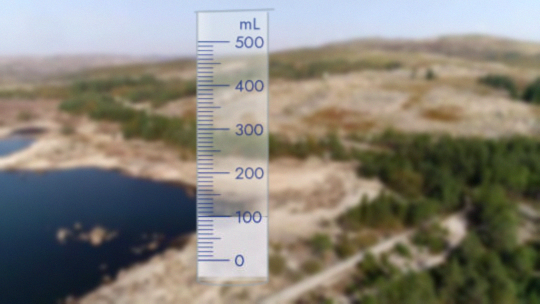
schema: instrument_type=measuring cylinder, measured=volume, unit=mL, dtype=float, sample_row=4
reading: 100
